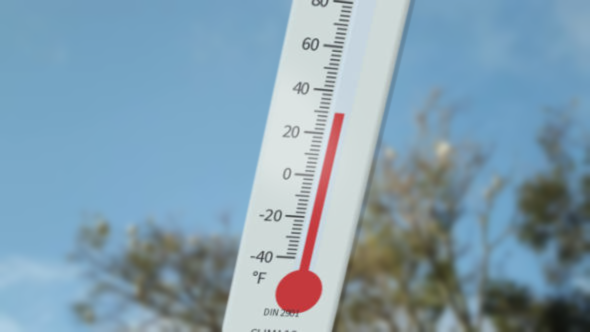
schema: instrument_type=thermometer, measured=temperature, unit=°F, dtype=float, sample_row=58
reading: 30
